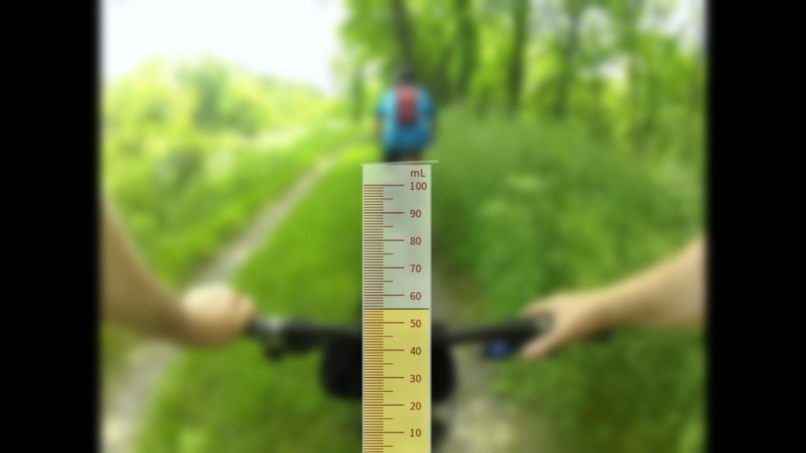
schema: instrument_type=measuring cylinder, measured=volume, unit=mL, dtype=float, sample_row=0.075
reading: 55
